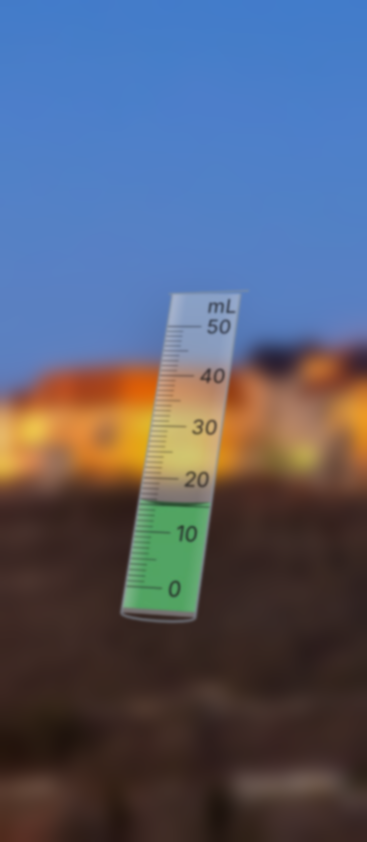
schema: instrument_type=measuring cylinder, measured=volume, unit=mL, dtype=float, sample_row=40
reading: 15
